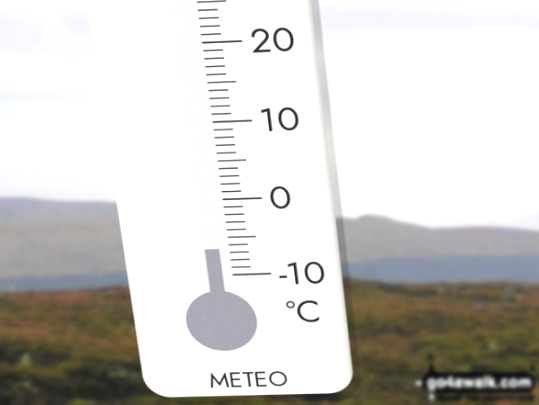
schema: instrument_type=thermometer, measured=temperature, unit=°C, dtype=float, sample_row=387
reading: -6.5
